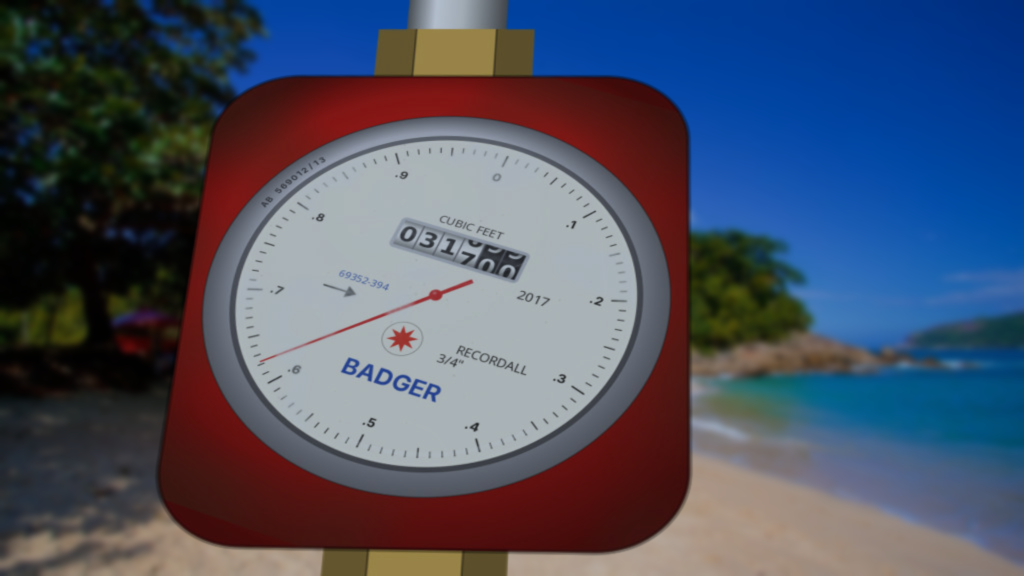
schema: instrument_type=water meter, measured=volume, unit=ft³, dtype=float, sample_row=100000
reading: 31699.62
